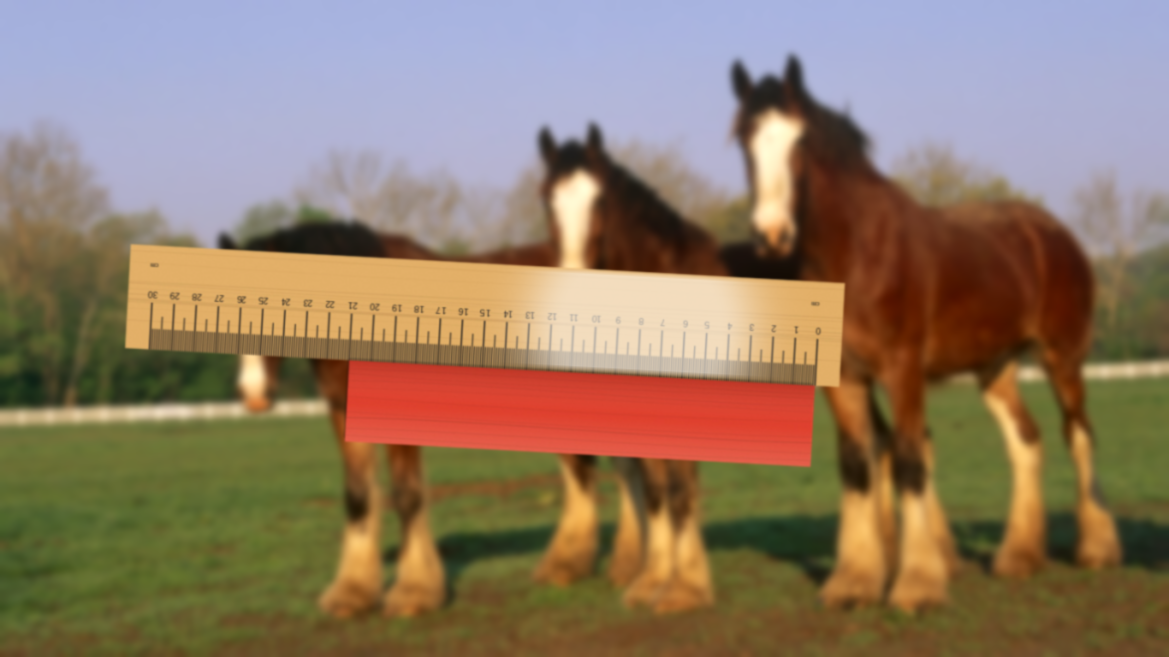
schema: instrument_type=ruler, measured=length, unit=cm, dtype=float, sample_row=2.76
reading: 21
